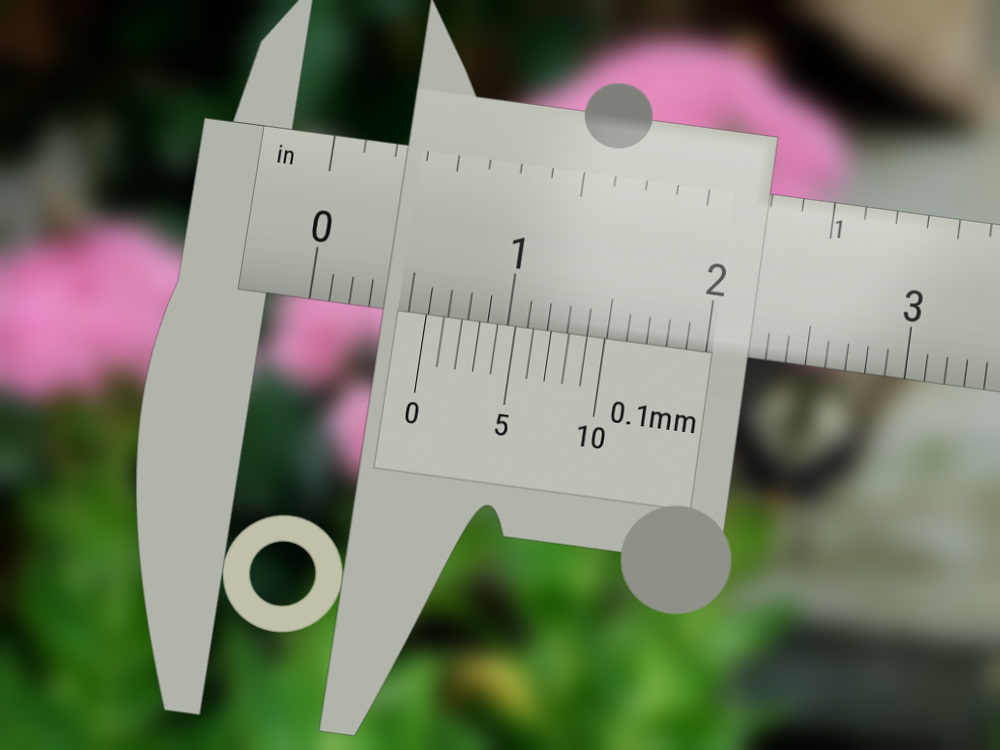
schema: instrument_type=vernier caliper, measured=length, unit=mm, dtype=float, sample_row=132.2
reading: 5.9
